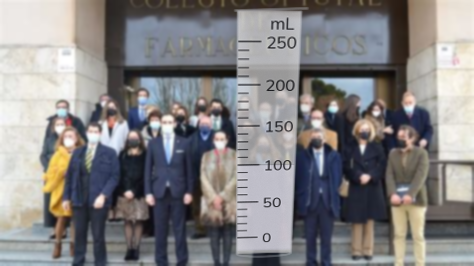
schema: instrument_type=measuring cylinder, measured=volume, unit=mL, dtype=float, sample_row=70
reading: 100
